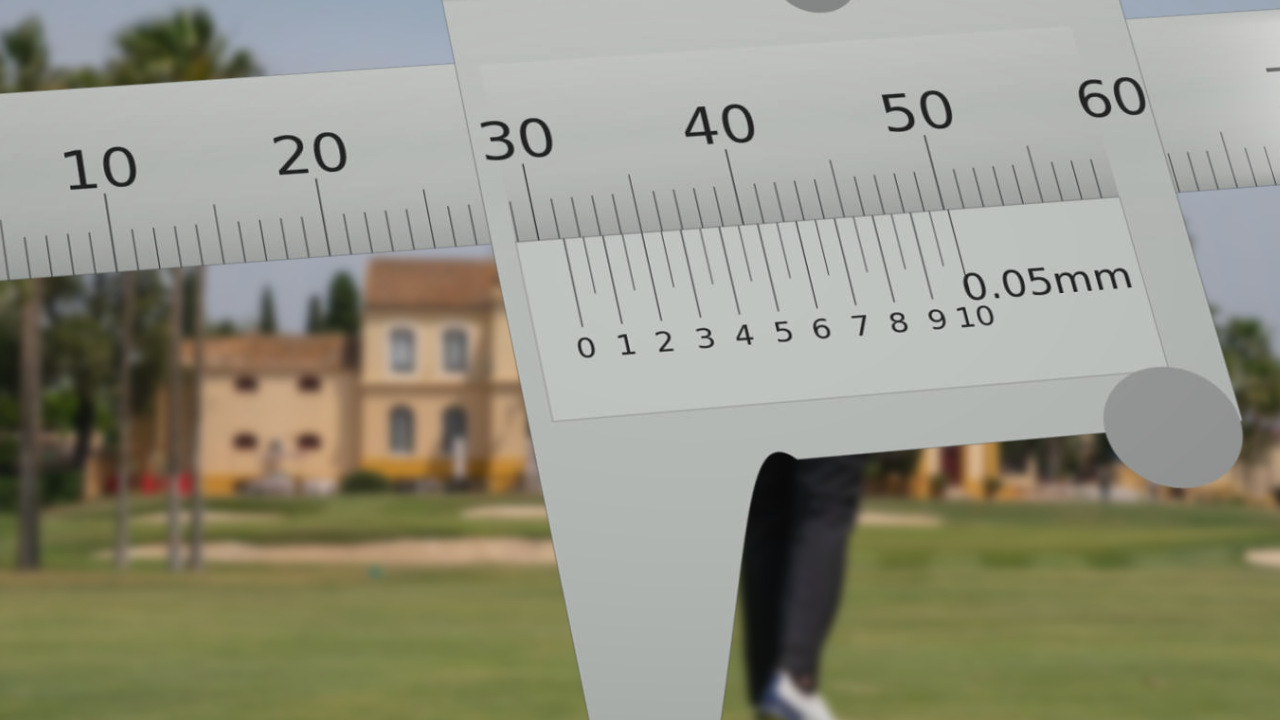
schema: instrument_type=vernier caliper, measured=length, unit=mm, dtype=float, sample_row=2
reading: 31.2
